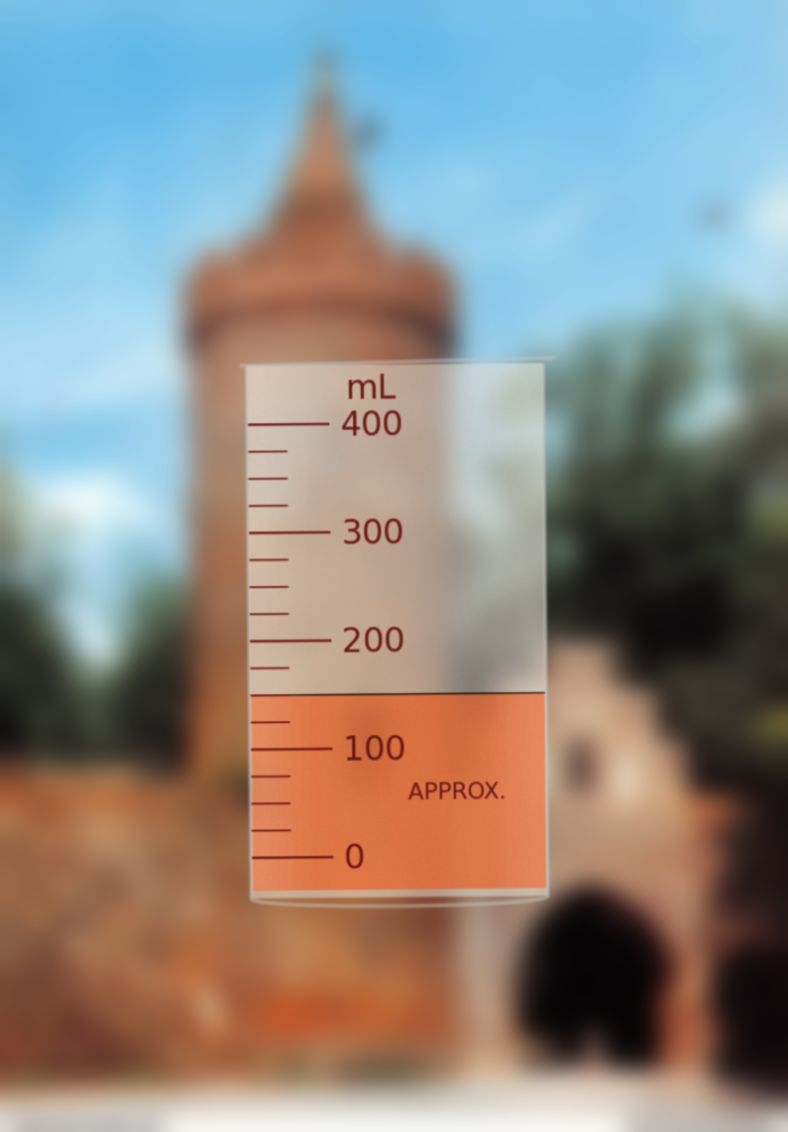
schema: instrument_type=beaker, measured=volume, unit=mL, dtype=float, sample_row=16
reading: 150
